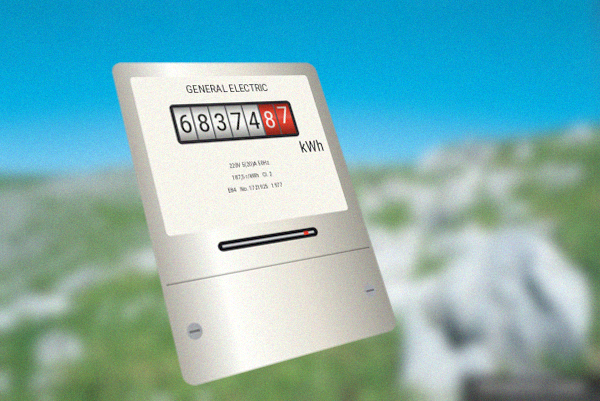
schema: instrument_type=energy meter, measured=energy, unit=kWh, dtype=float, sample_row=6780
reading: 68374.87
